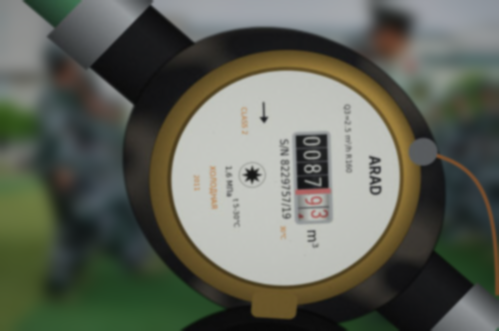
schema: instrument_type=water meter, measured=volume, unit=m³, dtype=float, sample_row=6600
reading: 87.93
